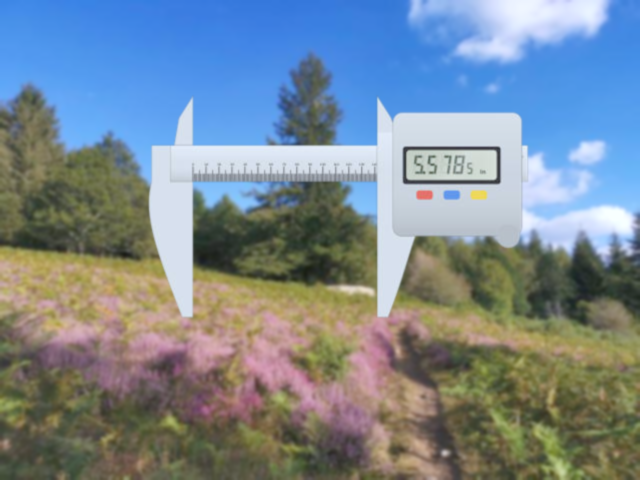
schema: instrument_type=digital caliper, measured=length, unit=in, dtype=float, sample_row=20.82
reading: 5.5785
